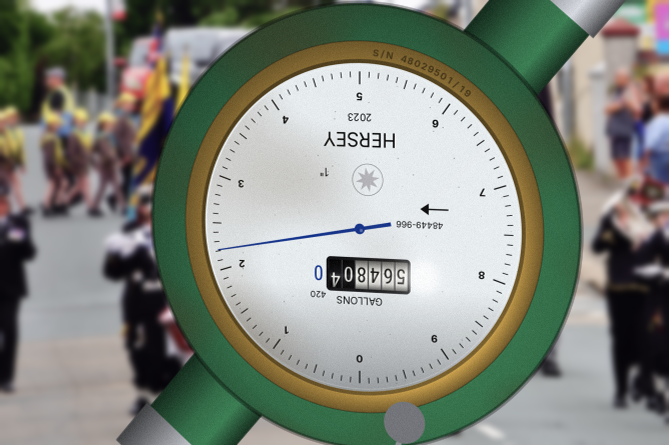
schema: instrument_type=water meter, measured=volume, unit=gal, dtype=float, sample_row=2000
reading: 5648042.2
